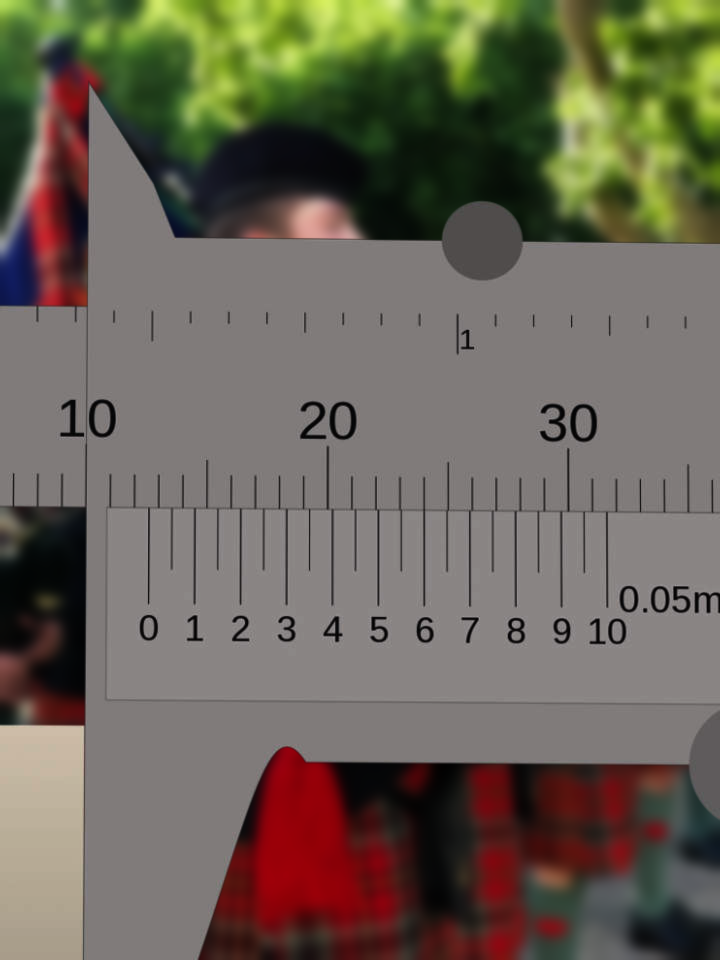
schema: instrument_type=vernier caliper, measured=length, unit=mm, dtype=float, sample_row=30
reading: 12.6
